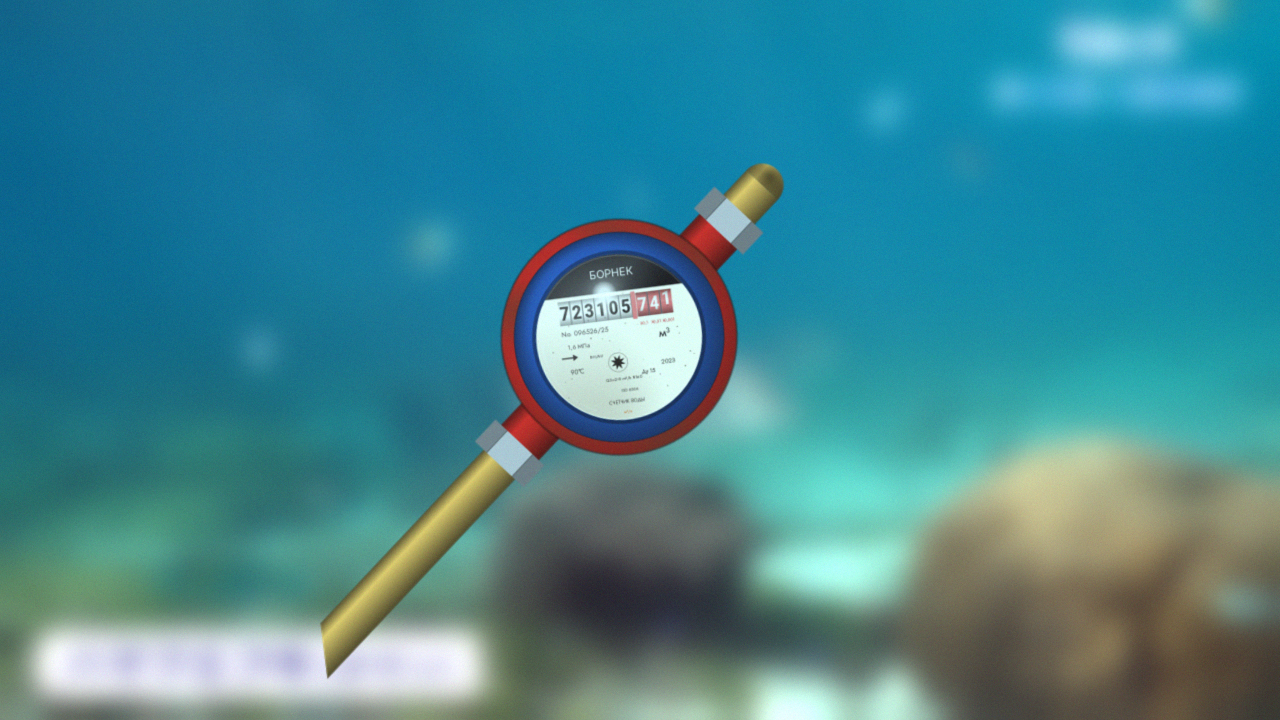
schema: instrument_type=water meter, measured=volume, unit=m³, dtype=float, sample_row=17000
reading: 723105.741
